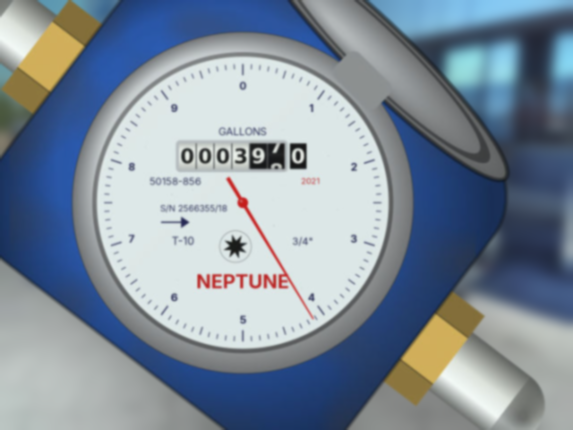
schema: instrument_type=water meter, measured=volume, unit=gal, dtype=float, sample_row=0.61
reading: 3974.1
